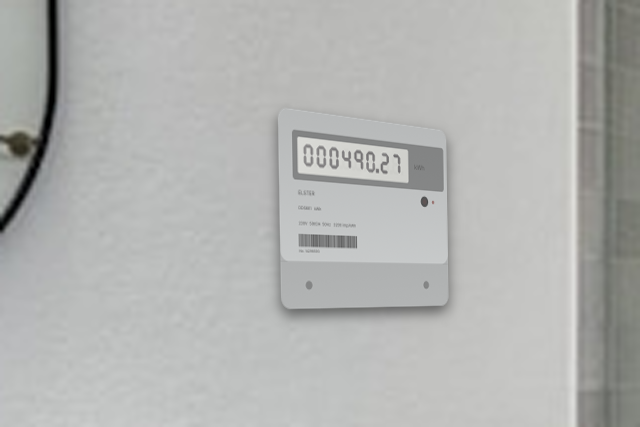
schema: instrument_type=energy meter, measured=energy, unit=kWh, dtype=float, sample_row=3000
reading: 490.27
